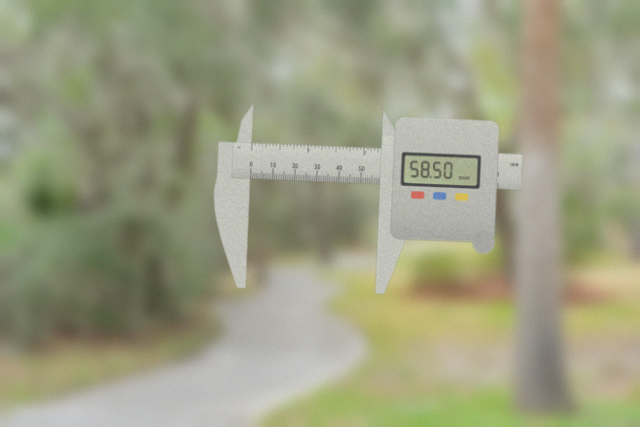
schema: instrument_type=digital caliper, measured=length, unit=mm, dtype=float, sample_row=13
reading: 58.50
